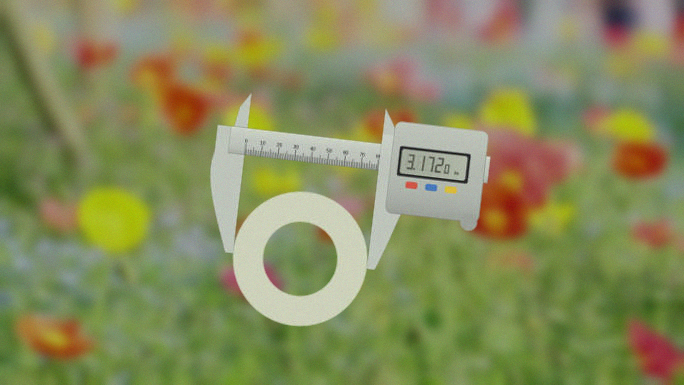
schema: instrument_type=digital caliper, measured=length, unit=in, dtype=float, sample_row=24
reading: 3.1720
